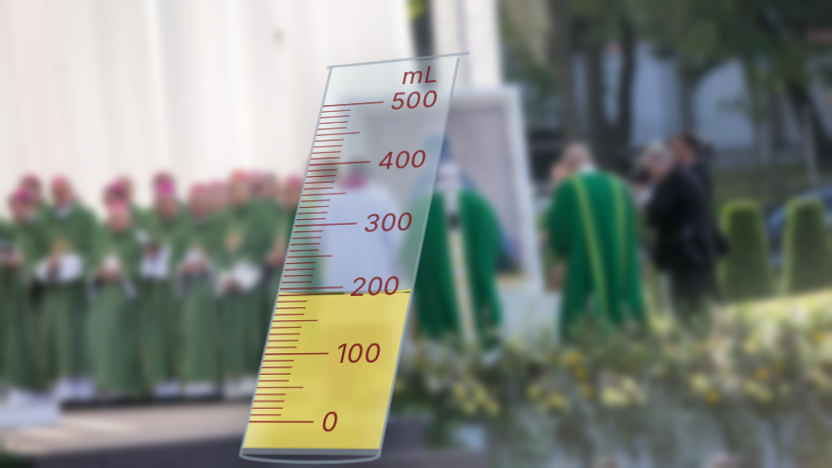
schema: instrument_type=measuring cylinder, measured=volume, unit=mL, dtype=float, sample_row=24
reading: 190
